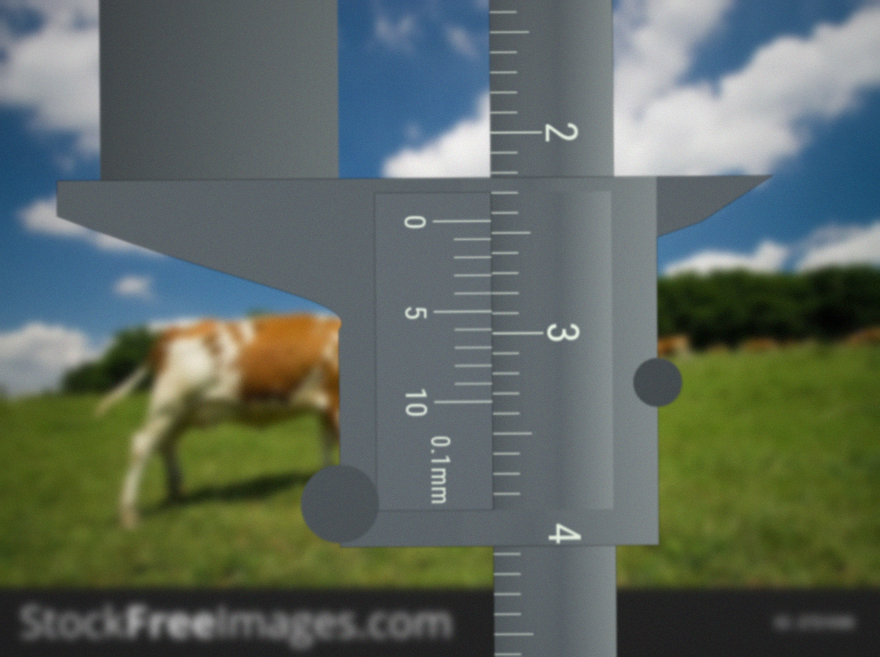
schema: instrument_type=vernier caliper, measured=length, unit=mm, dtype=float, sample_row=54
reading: 24.4
